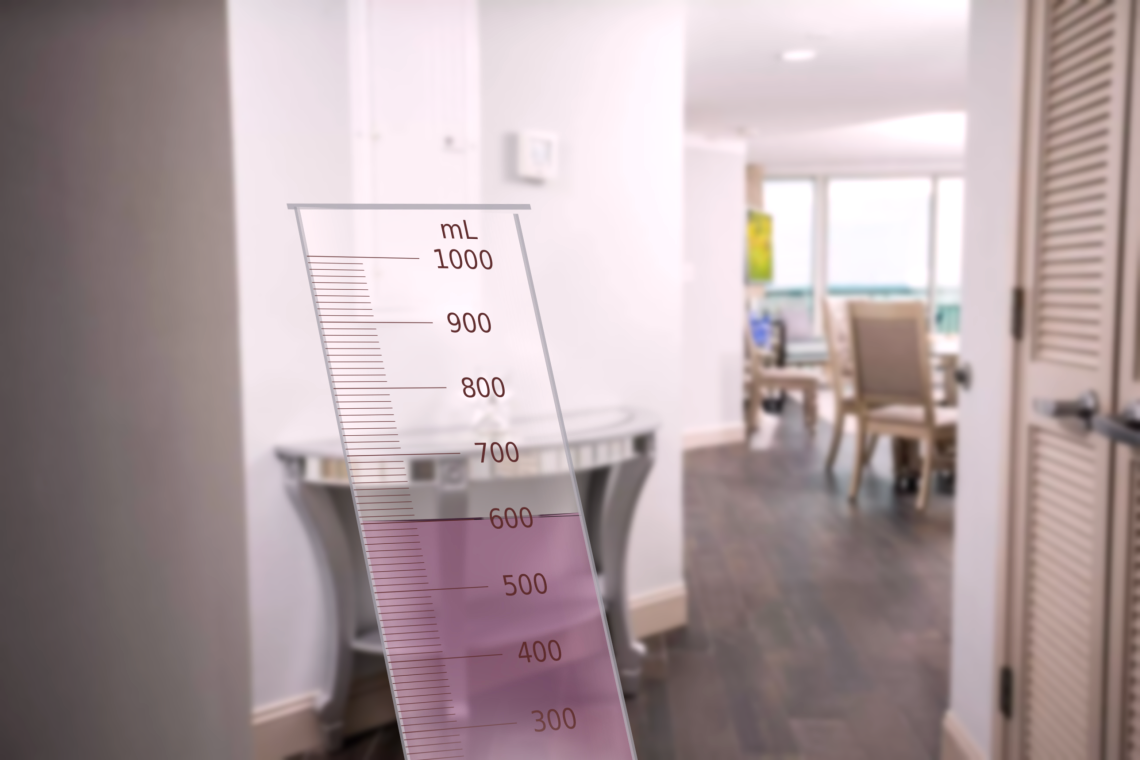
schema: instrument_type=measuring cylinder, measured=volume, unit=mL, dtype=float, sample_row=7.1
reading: 600
